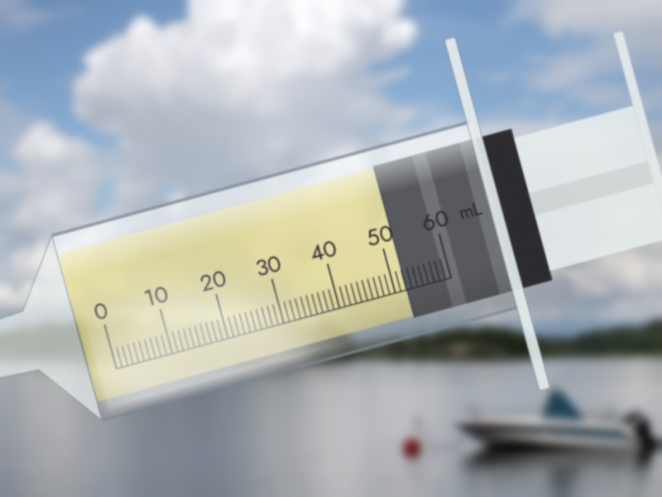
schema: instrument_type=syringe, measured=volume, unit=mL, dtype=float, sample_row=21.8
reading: 52
